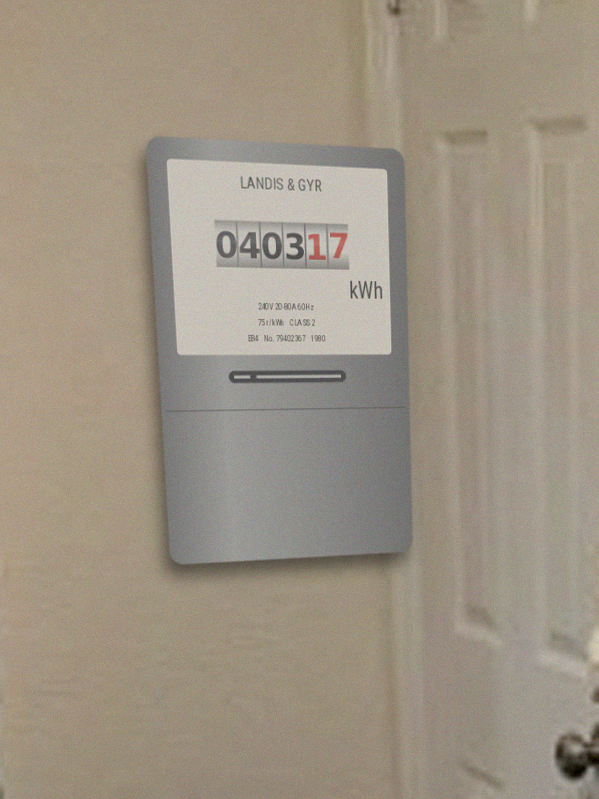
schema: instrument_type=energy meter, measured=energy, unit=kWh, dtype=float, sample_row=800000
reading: 403.17
